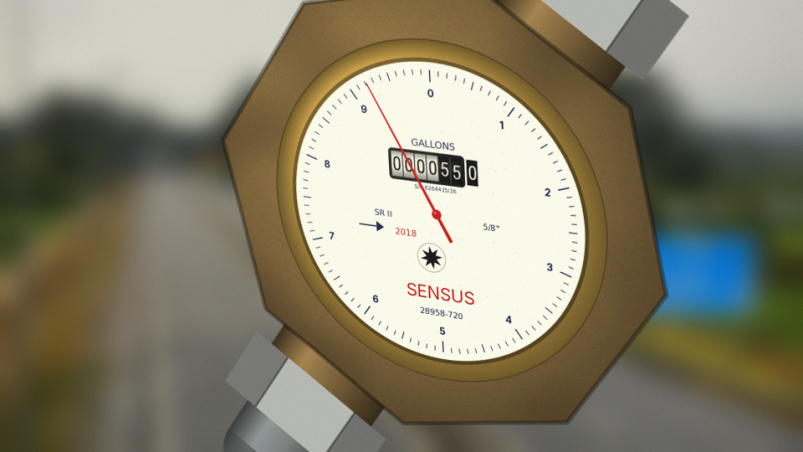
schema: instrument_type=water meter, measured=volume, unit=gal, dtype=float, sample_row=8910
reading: 549.2
